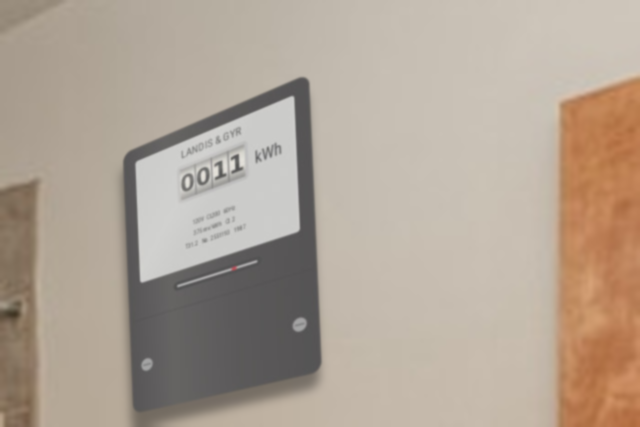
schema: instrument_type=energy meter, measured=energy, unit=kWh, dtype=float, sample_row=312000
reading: 11
